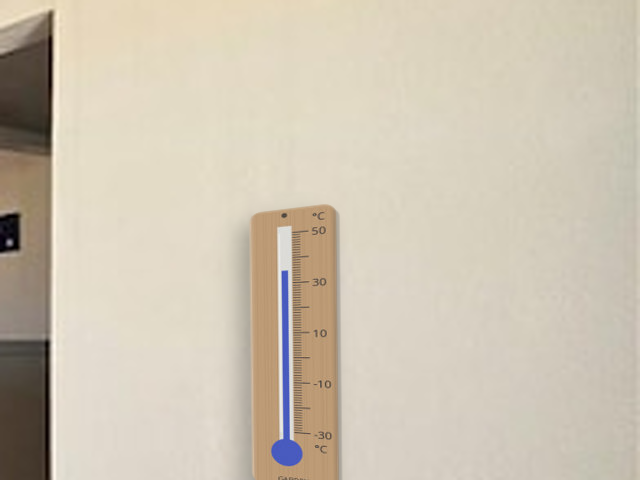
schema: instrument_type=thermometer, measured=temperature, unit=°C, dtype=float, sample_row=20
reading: 35
